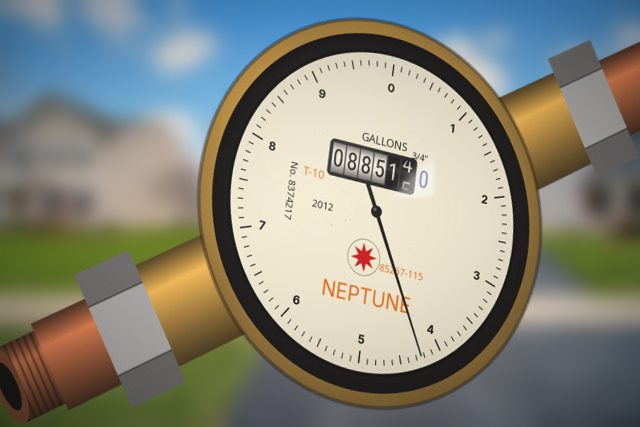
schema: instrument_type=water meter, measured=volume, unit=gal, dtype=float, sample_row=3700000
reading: 885144.2
